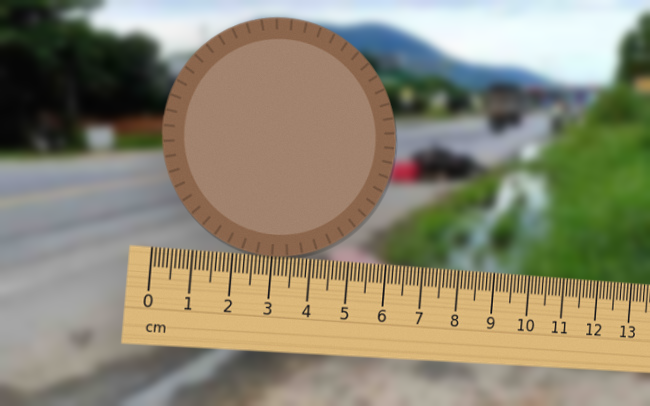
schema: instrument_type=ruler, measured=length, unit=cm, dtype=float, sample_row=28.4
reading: 6
